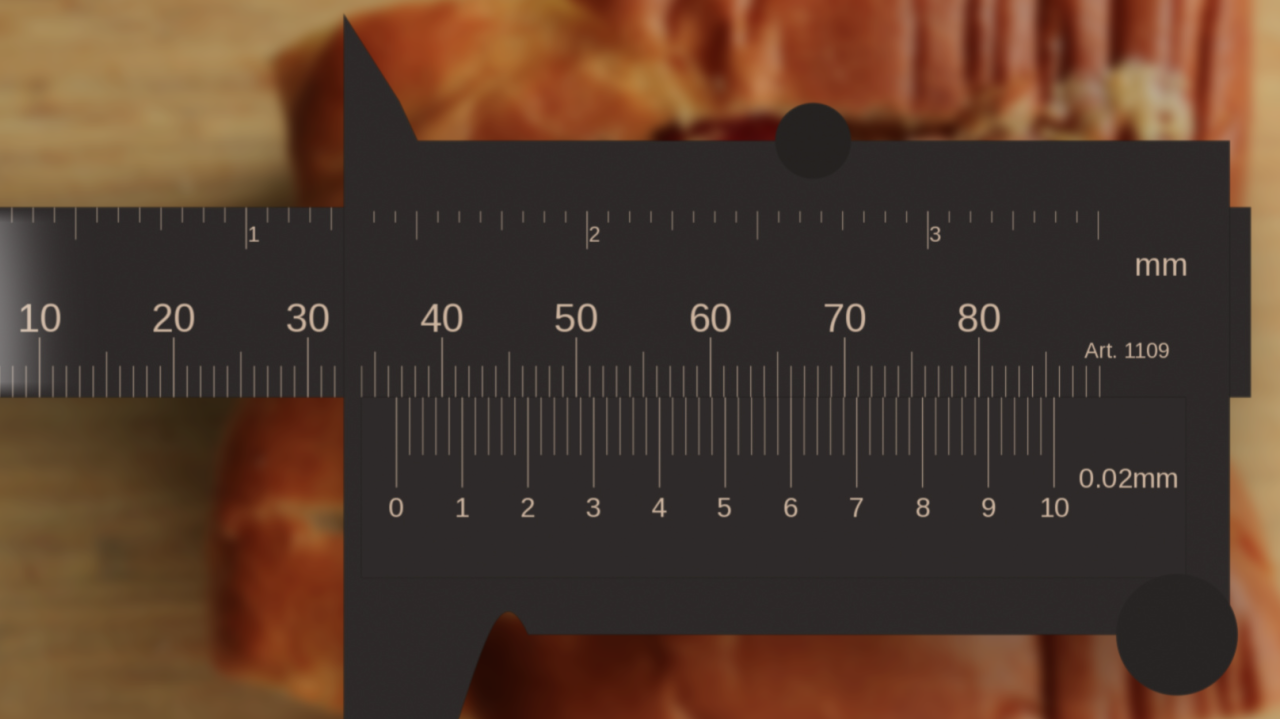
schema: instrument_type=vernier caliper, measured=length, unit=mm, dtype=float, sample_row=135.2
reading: 36.6
